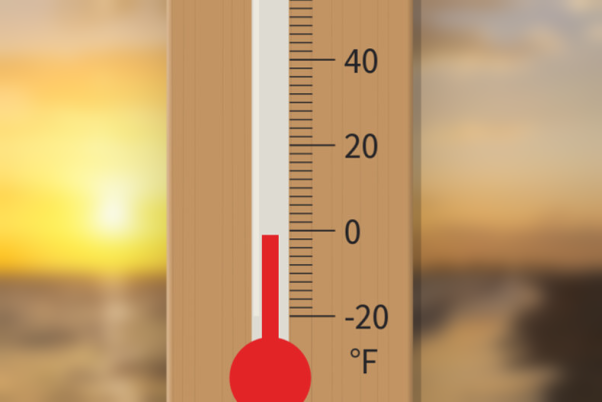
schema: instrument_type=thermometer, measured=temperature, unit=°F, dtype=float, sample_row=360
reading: -1
